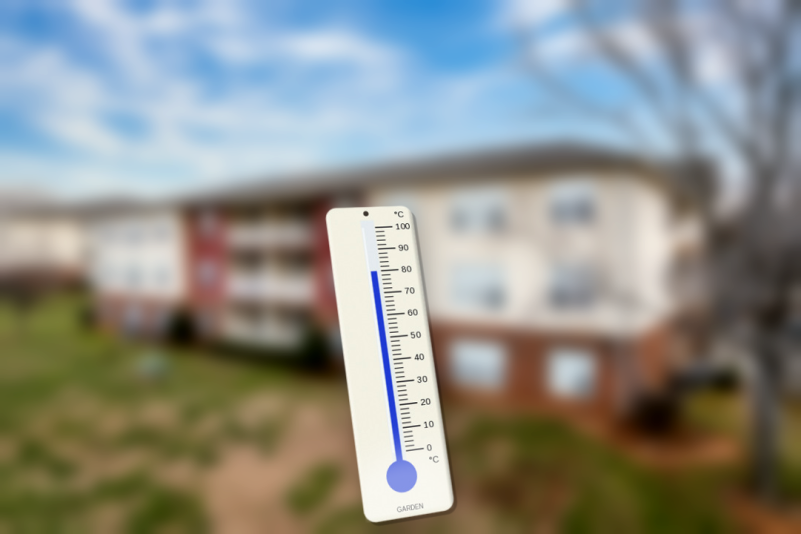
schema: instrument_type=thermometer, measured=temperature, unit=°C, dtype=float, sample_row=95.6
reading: 80
